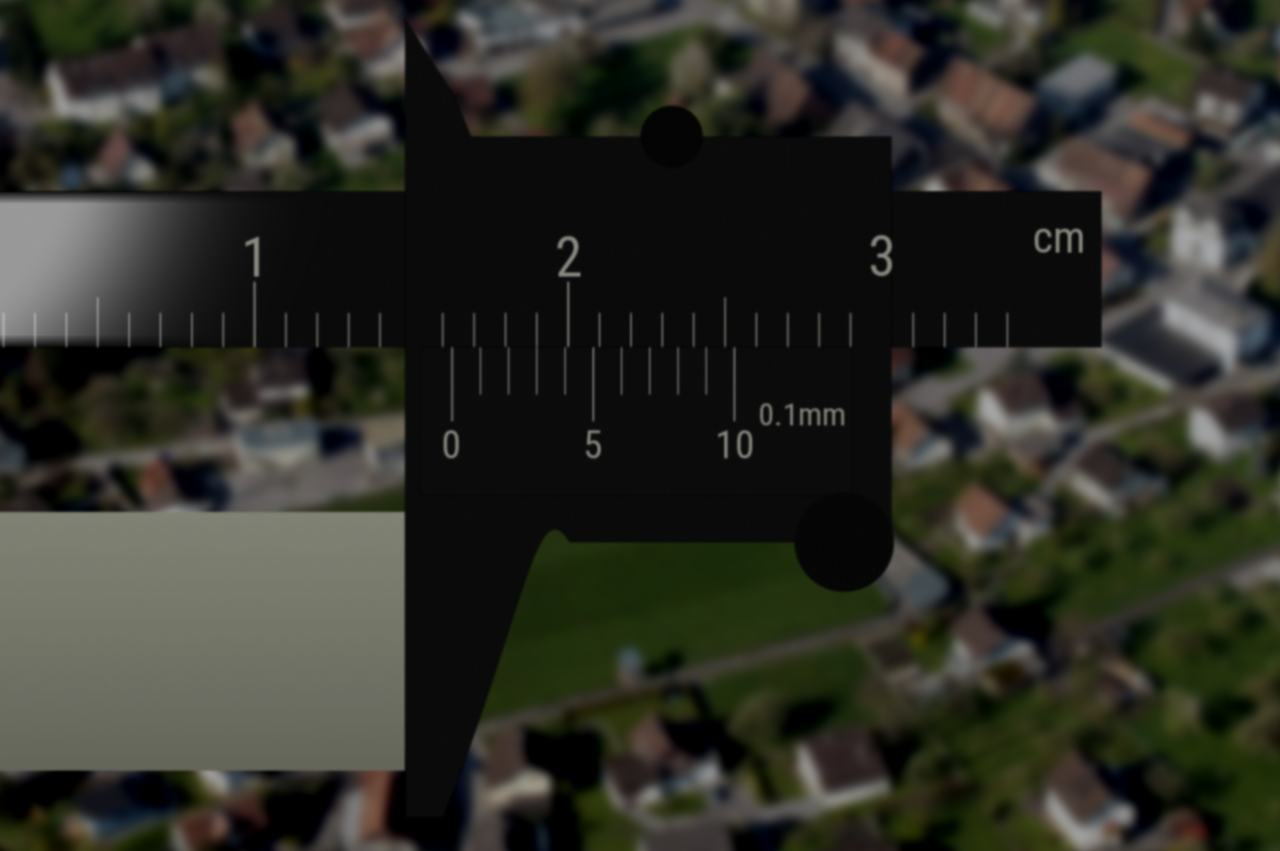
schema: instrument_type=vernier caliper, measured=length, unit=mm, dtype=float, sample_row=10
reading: 16.3
